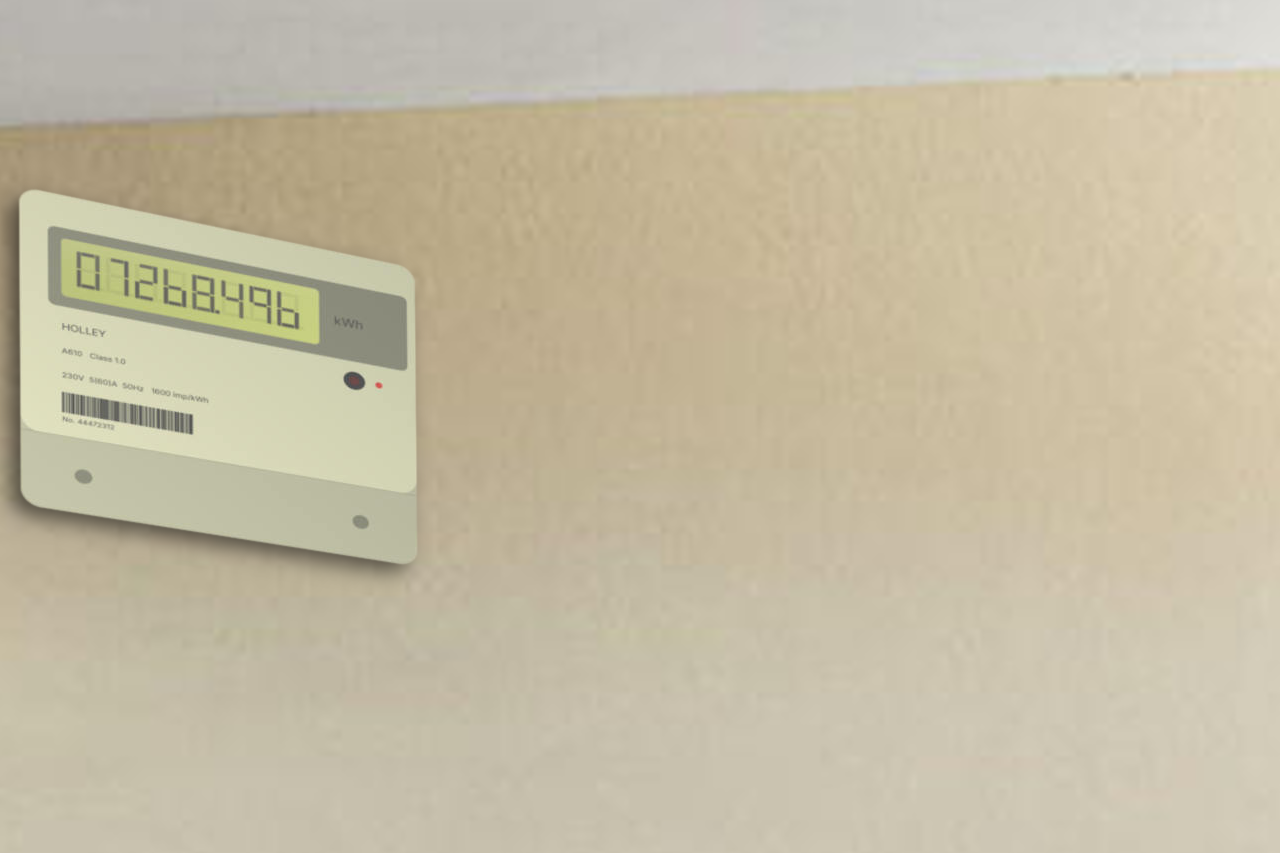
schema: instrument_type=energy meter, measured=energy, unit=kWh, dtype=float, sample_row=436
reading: 7268.496
